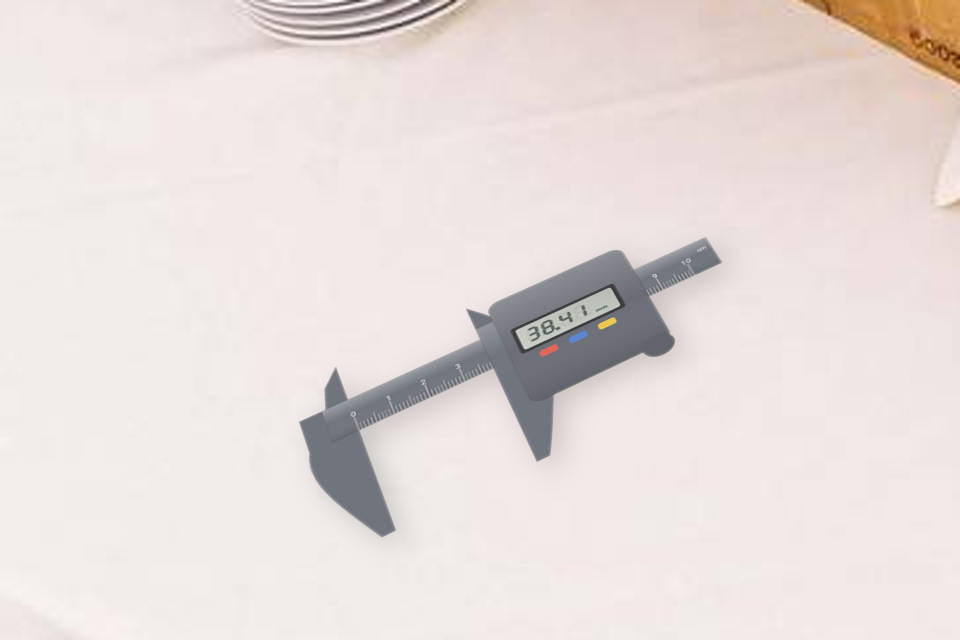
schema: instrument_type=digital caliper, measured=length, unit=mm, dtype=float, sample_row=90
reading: 38.41
